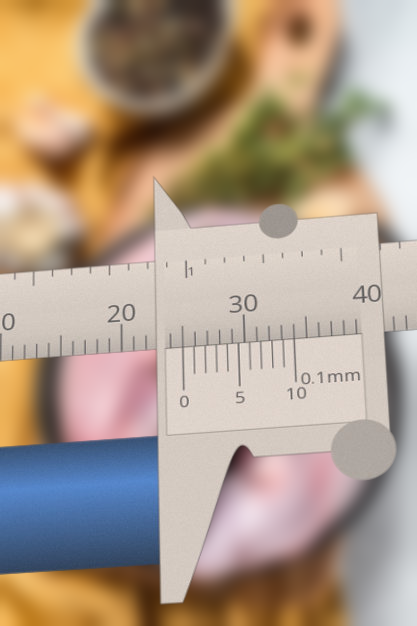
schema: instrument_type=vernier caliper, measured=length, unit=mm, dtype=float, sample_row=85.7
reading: 25.0
